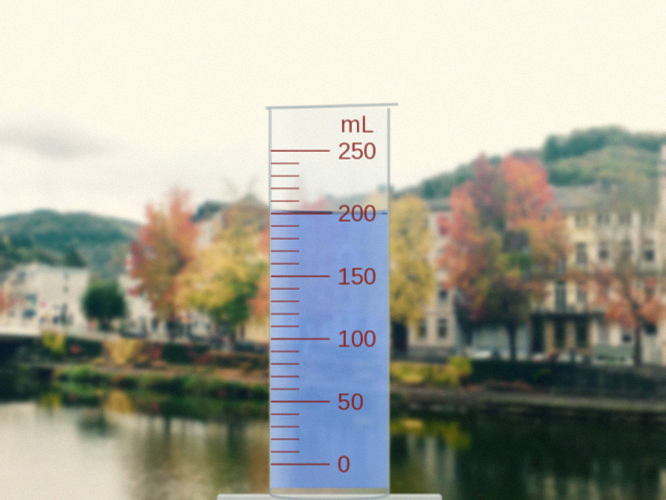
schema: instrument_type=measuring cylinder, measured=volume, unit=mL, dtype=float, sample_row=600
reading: 200
